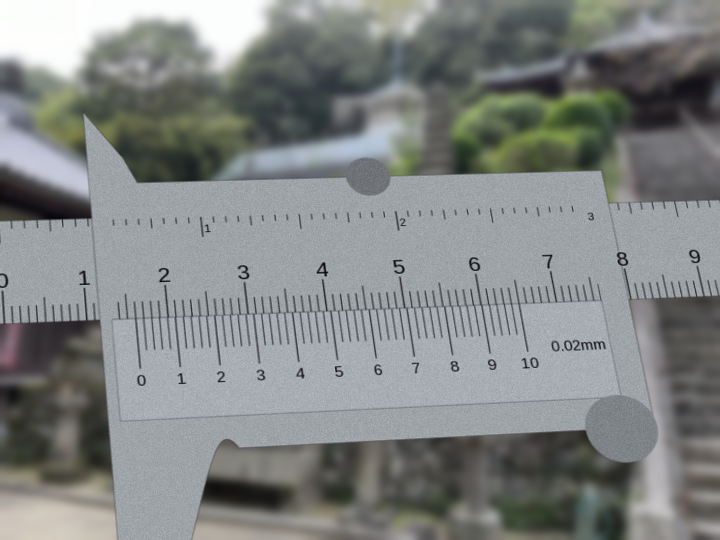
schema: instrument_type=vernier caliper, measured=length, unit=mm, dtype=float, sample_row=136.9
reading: 16.0
